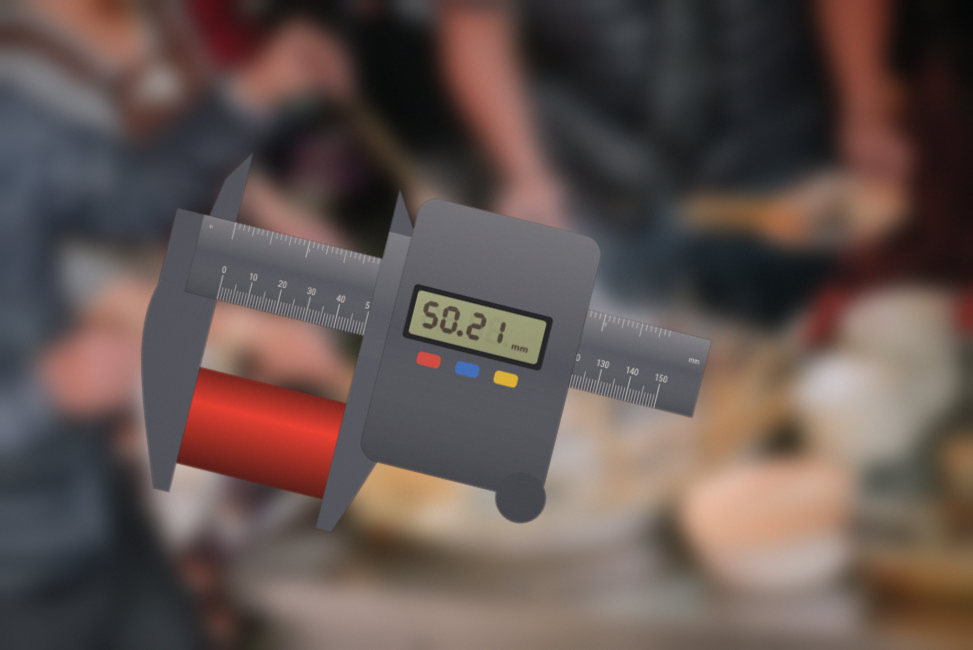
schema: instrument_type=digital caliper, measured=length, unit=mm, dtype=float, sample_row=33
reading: 50.21
